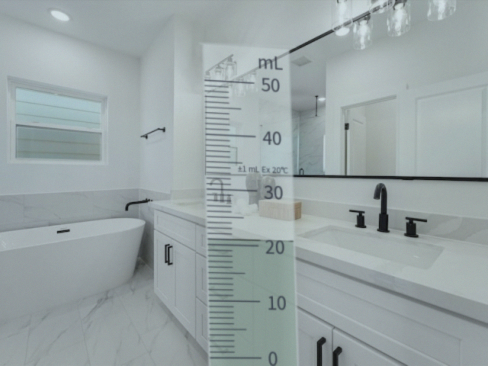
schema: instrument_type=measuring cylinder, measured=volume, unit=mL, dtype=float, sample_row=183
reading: 21
